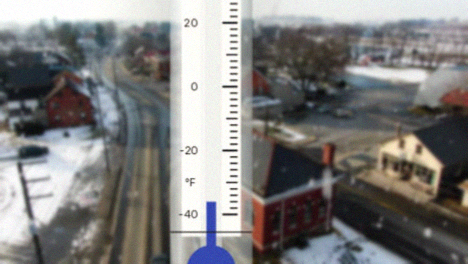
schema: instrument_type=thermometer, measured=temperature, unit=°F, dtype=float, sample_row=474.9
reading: -36
